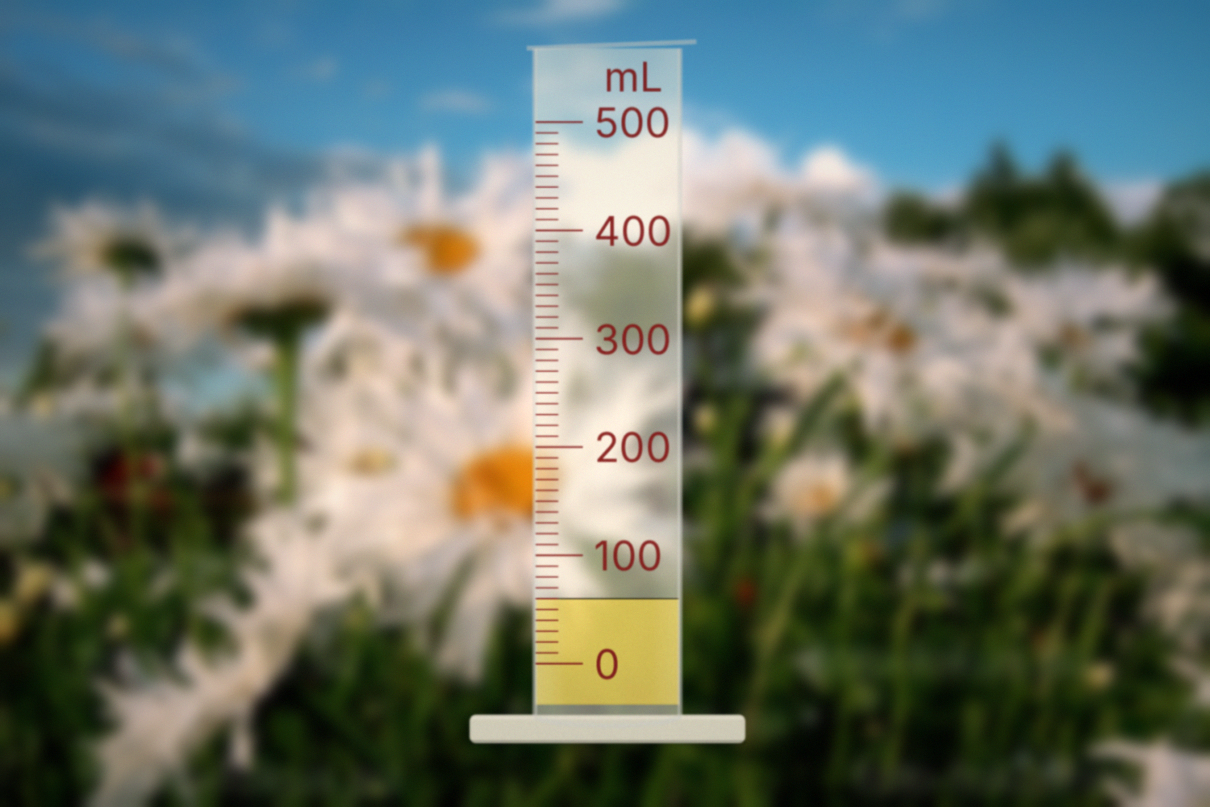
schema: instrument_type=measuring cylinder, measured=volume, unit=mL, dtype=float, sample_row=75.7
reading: 60
